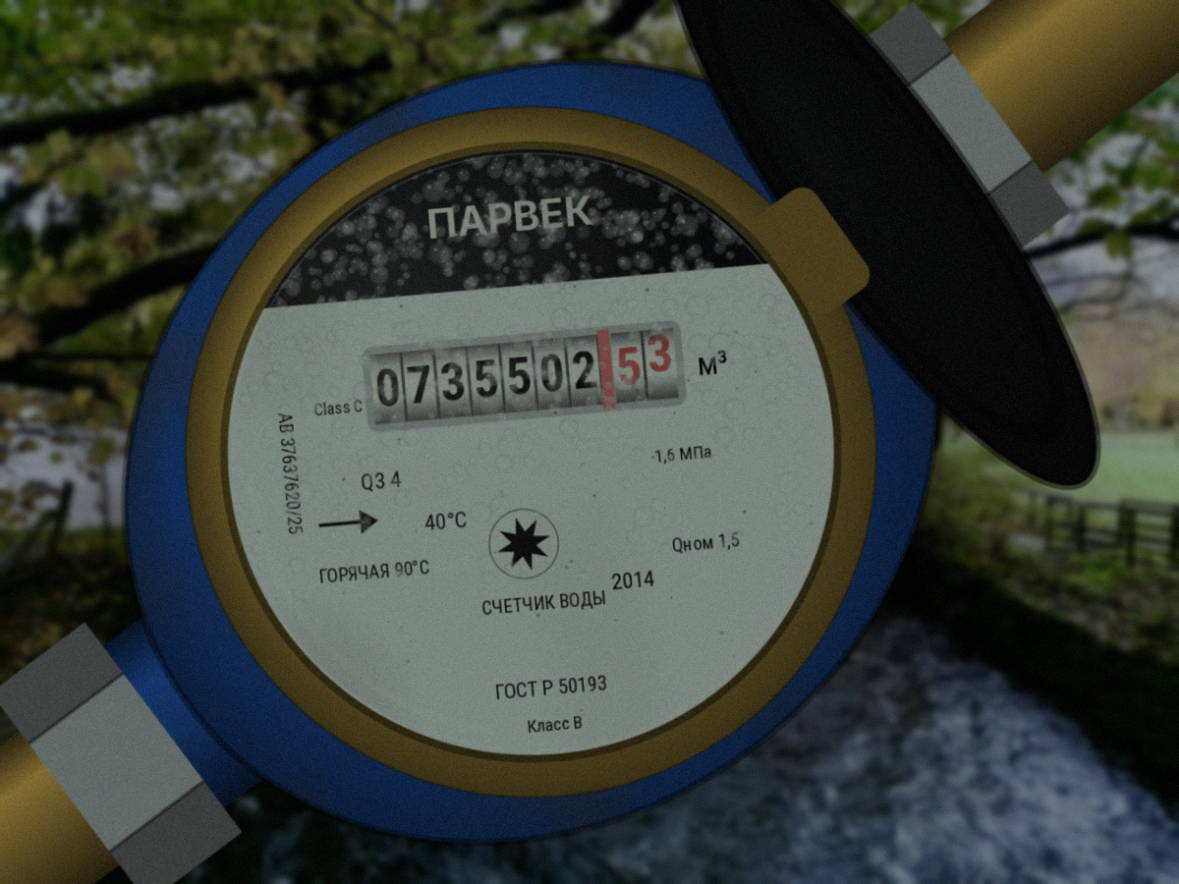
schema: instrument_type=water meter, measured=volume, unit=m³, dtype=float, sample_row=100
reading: 735502.53
